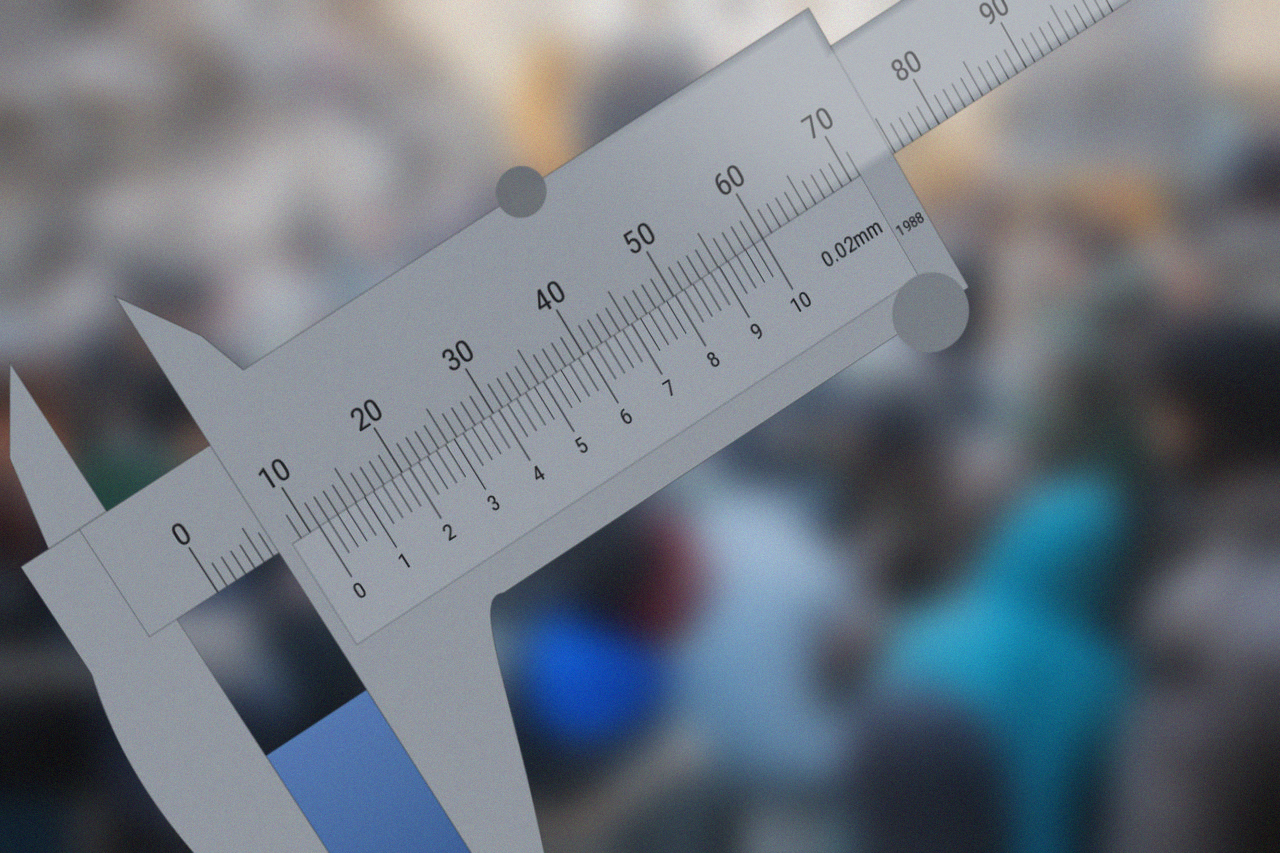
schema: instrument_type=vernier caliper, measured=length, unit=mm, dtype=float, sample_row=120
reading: 11.0
